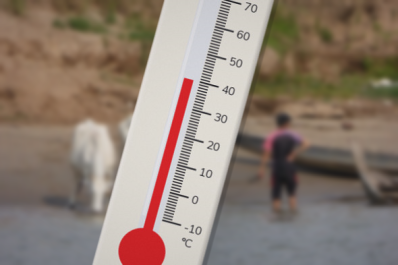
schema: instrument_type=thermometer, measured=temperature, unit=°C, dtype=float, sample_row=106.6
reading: 40
